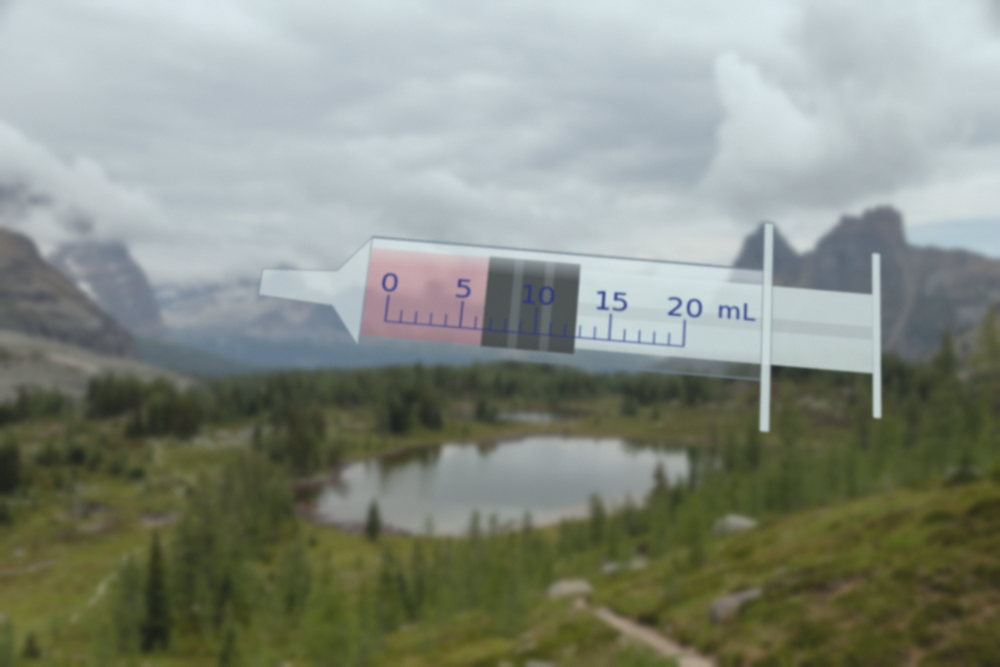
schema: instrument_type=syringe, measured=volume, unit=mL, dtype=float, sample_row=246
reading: 6.5
